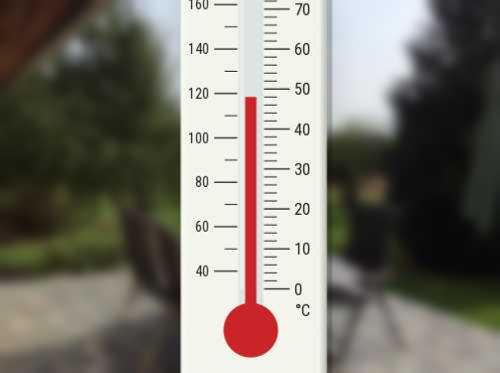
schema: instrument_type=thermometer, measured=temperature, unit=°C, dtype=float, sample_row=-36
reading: 48
